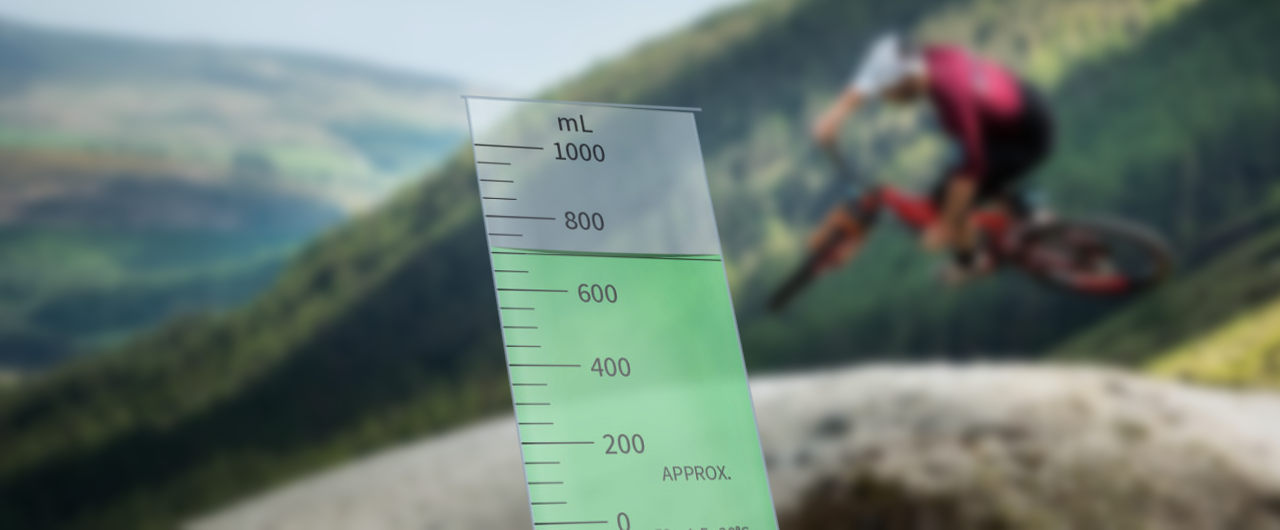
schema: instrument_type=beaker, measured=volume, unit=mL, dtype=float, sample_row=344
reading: 700
